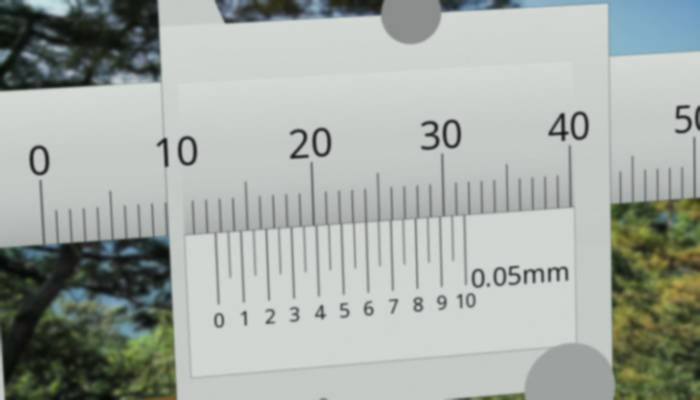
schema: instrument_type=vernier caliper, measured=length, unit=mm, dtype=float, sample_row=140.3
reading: 12.6
